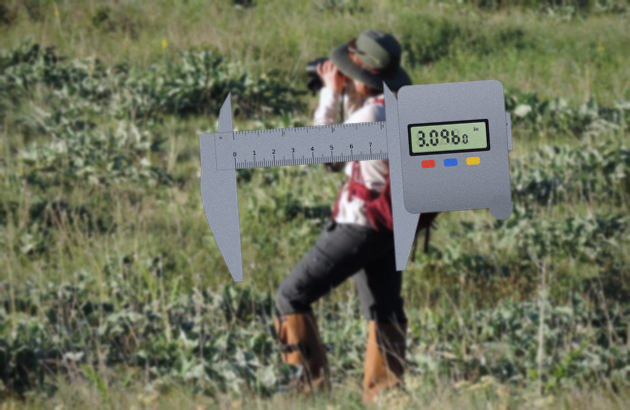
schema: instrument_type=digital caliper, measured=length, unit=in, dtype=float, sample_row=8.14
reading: 3.0960
